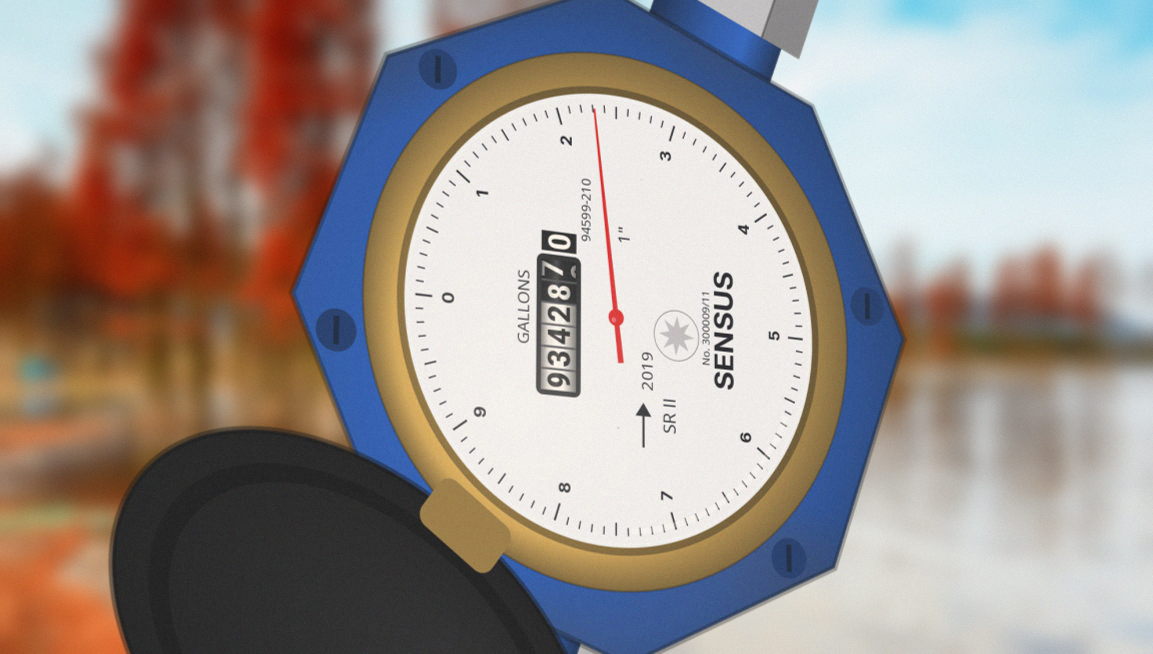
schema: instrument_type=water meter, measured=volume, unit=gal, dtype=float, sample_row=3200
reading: 9342872.3
